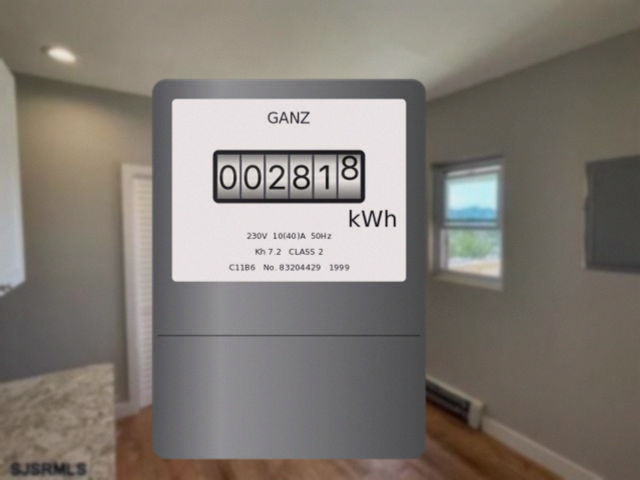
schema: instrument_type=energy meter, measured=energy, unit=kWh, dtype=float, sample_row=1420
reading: 2818
